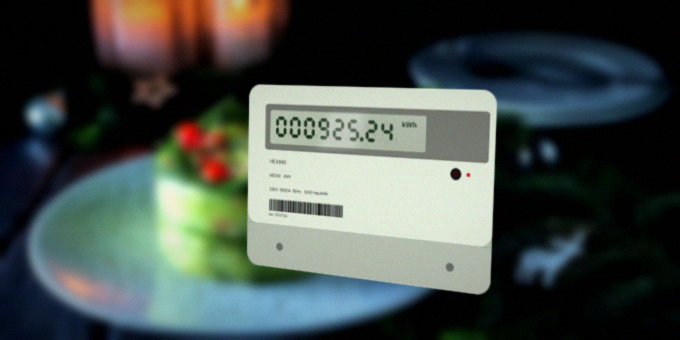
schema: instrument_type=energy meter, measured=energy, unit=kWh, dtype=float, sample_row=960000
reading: 925.24
